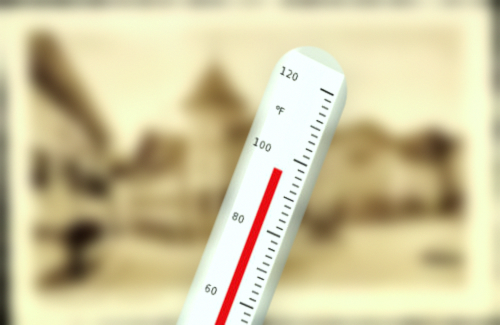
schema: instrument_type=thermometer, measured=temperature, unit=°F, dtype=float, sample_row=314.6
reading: 96
